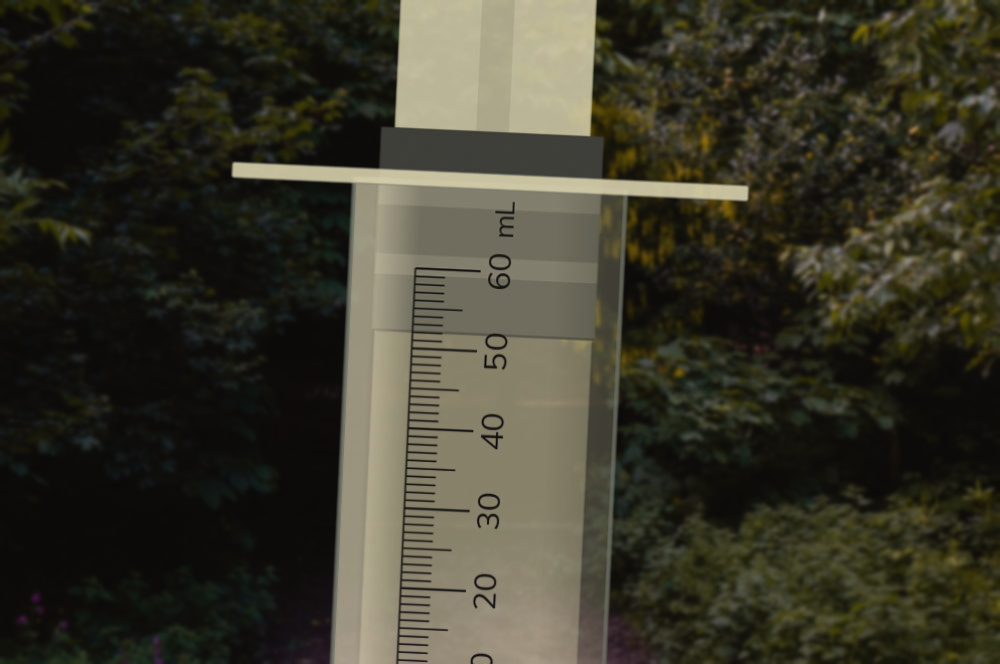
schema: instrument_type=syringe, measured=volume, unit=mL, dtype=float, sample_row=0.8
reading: 52
